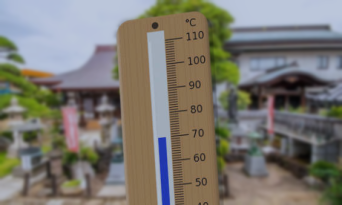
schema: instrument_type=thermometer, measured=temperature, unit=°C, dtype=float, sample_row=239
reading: 70
